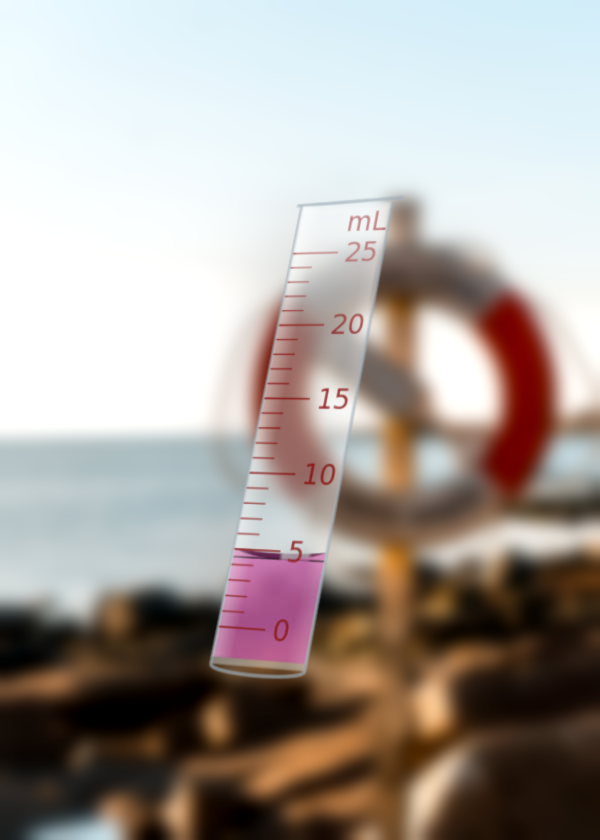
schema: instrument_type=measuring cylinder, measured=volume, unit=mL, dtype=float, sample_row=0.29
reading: 4.5
